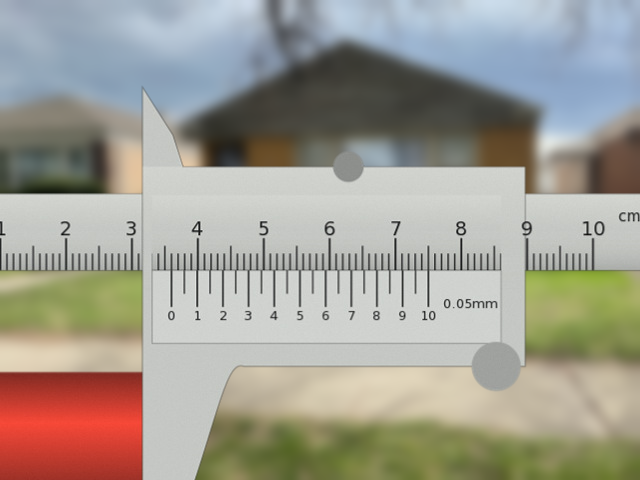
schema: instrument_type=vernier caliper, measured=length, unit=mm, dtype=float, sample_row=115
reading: 36.0
